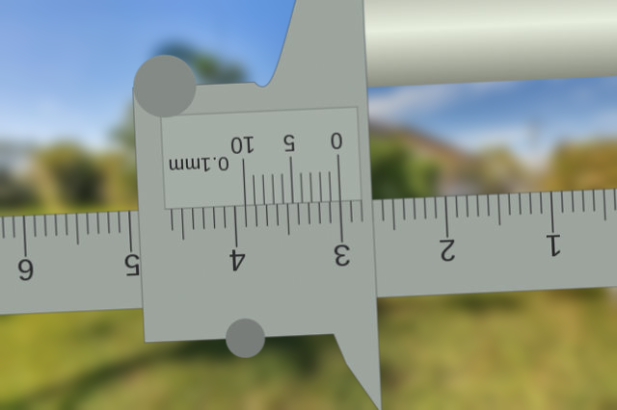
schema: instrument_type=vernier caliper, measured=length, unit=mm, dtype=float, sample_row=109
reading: 30.0
